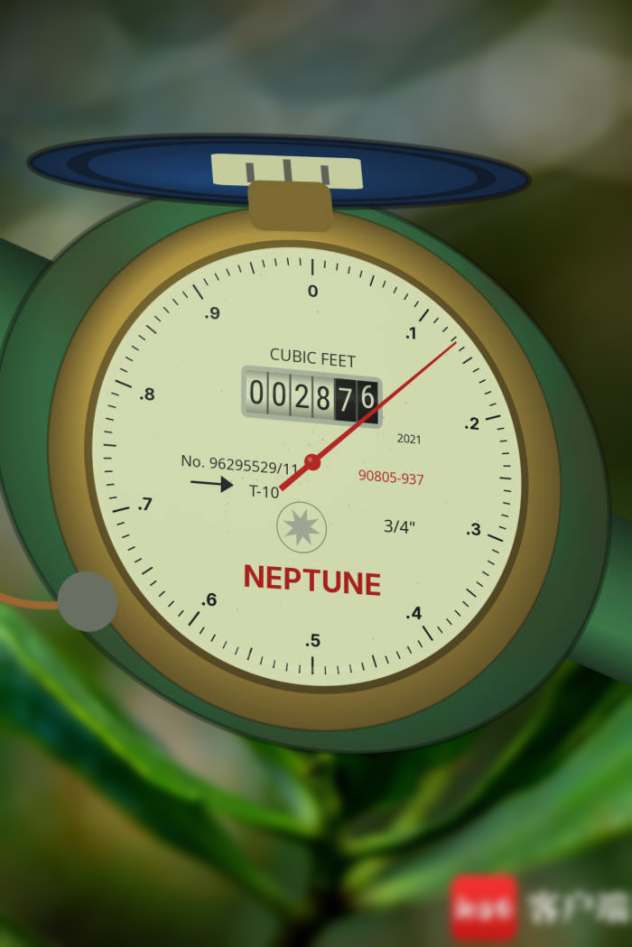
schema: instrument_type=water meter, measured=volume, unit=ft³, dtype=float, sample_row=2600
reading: 2876.13
